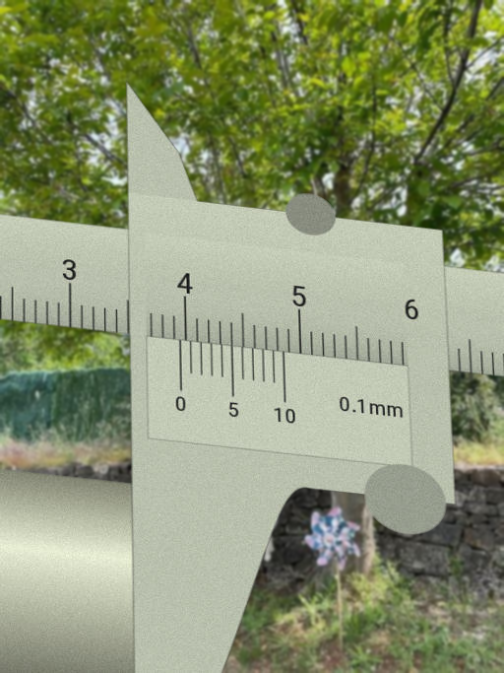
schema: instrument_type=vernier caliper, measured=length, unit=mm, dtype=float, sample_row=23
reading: 39.5
